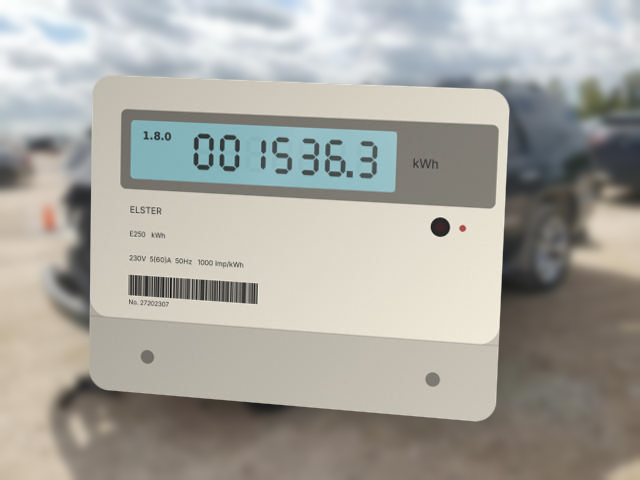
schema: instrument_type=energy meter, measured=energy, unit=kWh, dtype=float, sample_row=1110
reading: 1536.3
